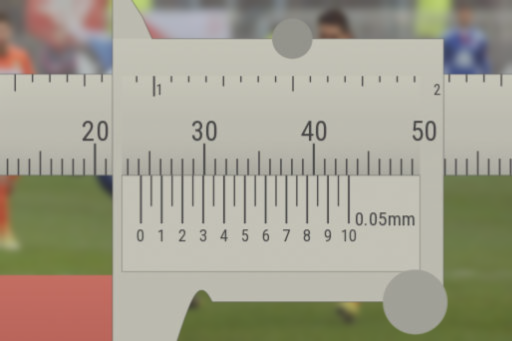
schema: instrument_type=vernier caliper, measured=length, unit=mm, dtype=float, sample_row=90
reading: 24.2
